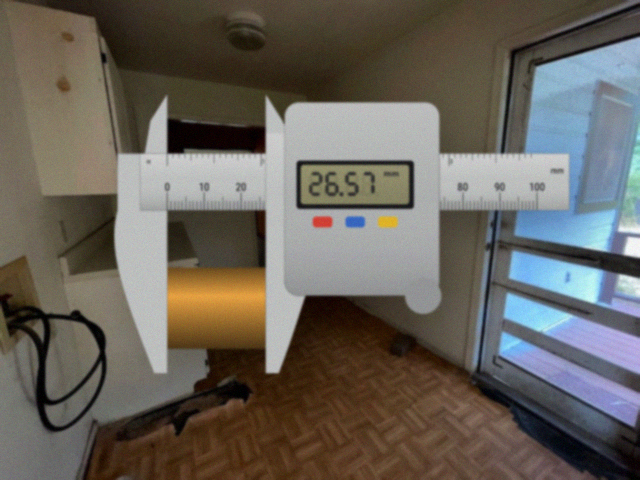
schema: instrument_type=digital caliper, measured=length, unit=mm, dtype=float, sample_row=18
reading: 26.57
